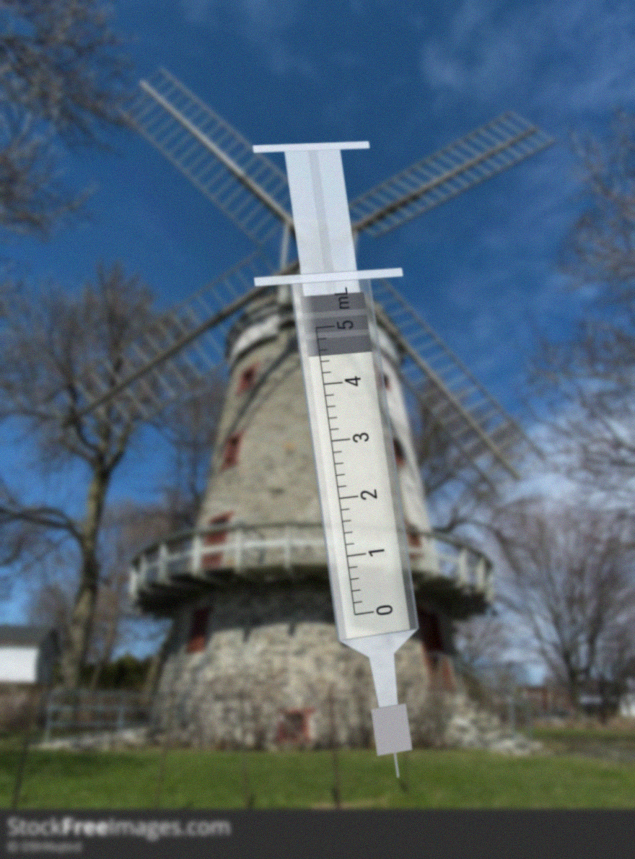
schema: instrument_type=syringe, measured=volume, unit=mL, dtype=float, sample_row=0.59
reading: 4.5
